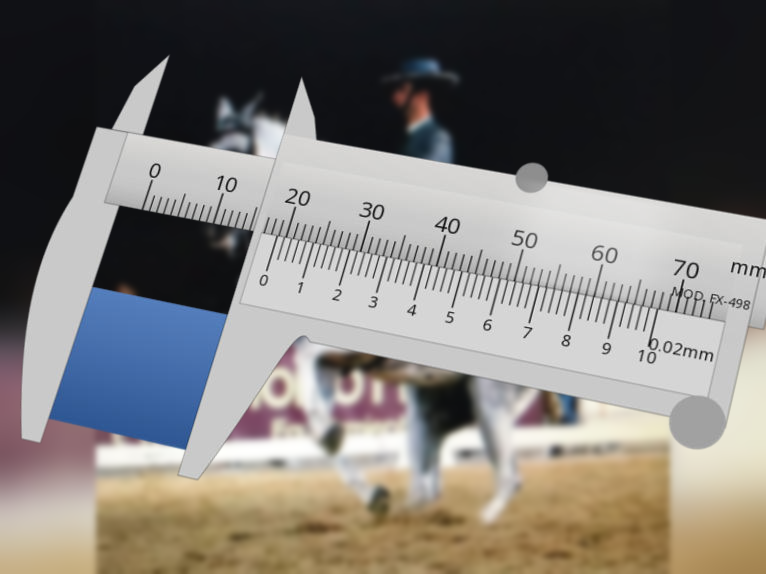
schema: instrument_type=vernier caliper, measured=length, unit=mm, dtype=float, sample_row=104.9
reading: 18.8
